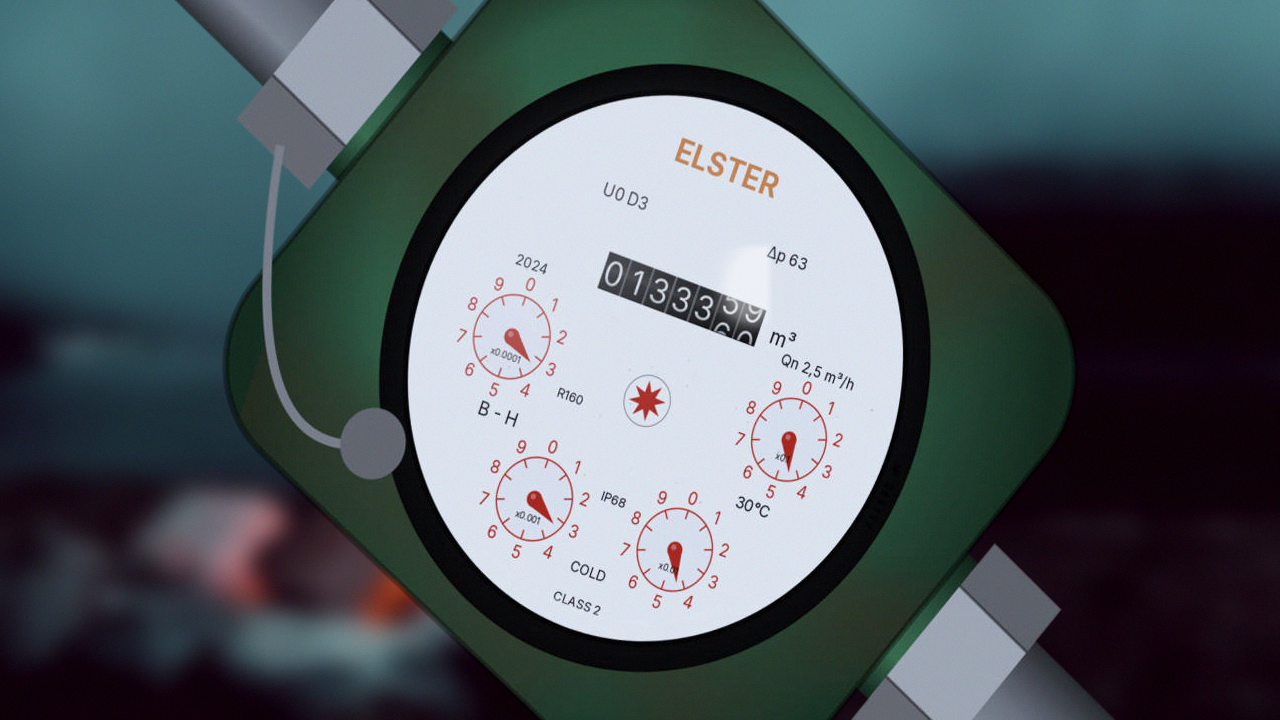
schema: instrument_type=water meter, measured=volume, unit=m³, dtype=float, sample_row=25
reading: 133359.4433
